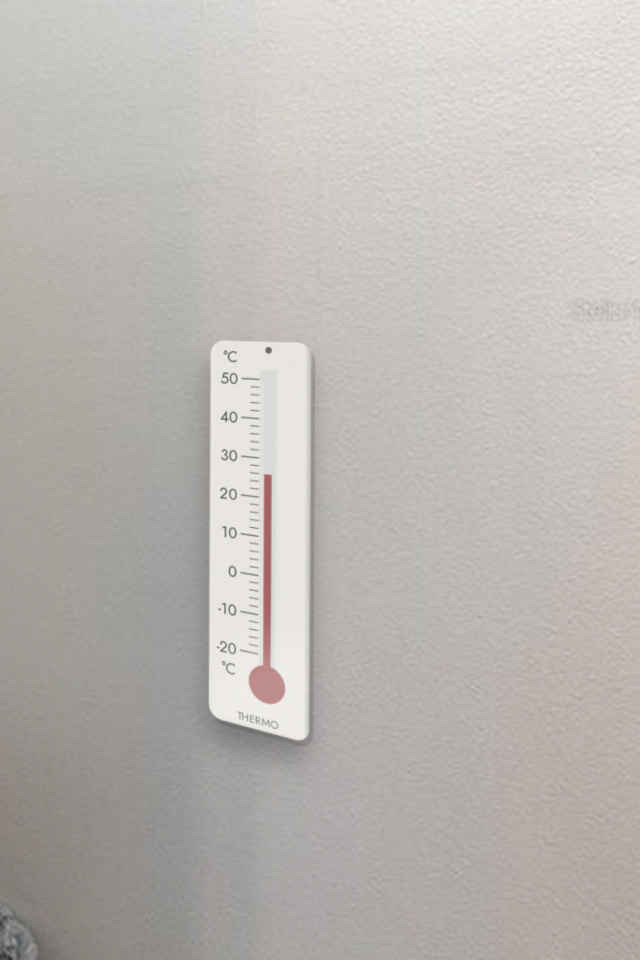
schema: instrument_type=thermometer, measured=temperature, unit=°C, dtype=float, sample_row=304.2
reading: 26
